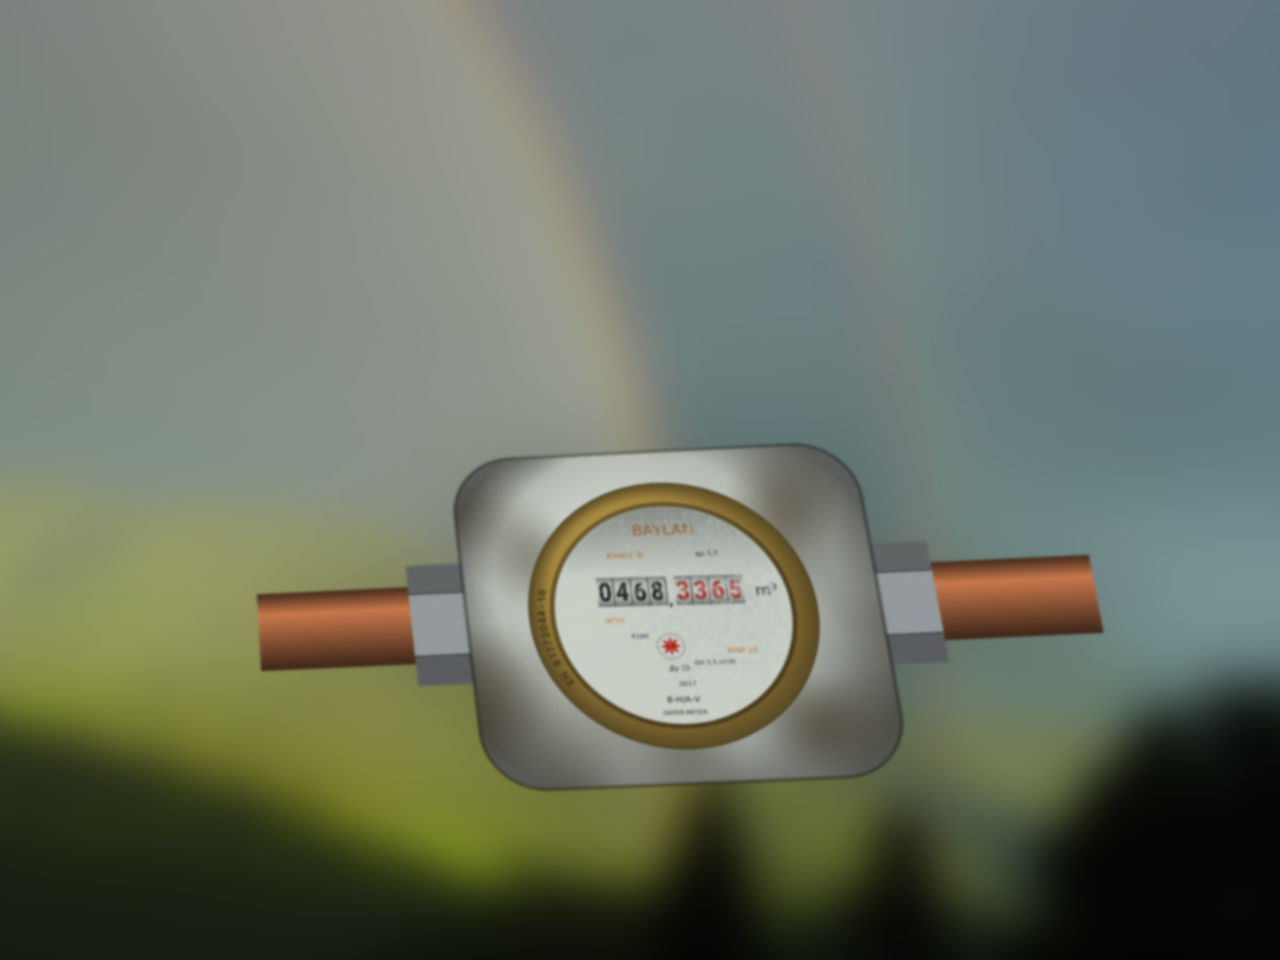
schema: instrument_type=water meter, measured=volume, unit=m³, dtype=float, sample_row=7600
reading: 468.3365
